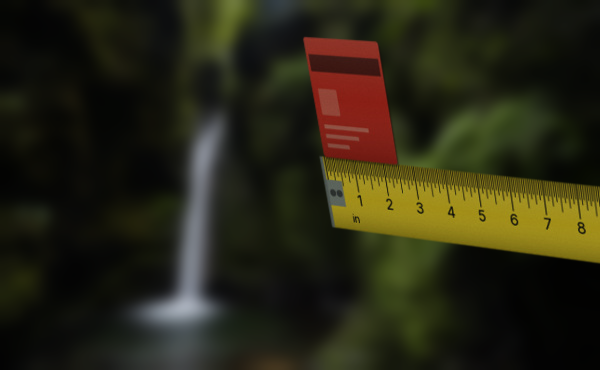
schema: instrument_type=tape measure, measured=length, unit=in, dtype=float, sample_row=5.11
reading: 2.5
